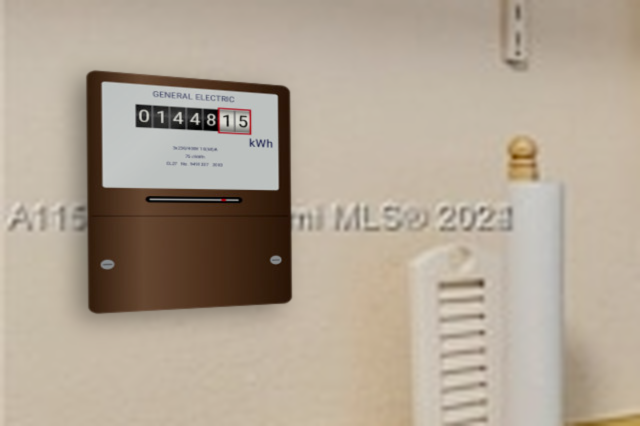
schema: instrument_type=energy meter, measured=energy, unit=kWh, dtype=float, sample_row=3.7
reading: 1448.15
